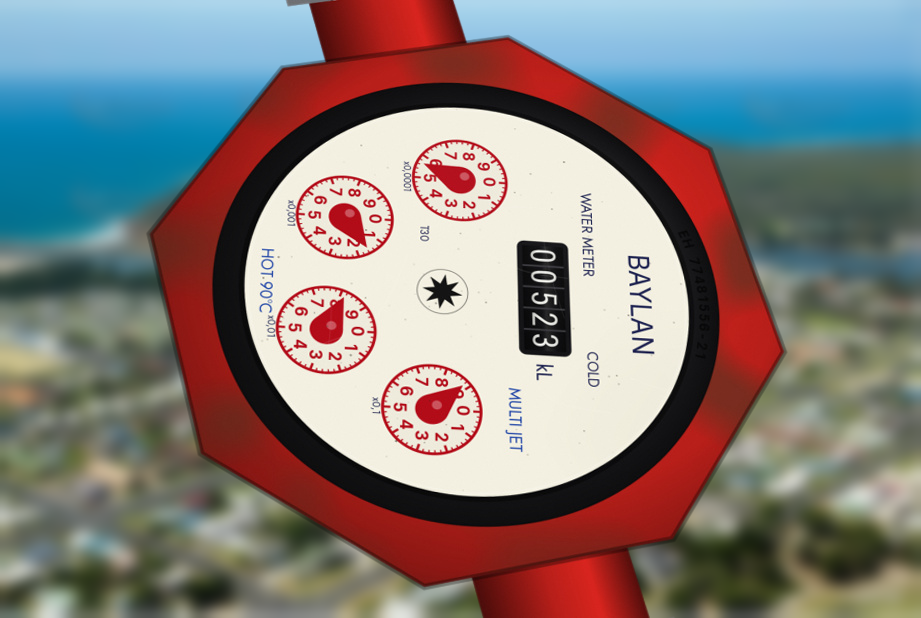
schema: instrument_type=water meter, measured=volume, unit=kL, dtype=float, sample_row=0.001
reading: 523.8815
